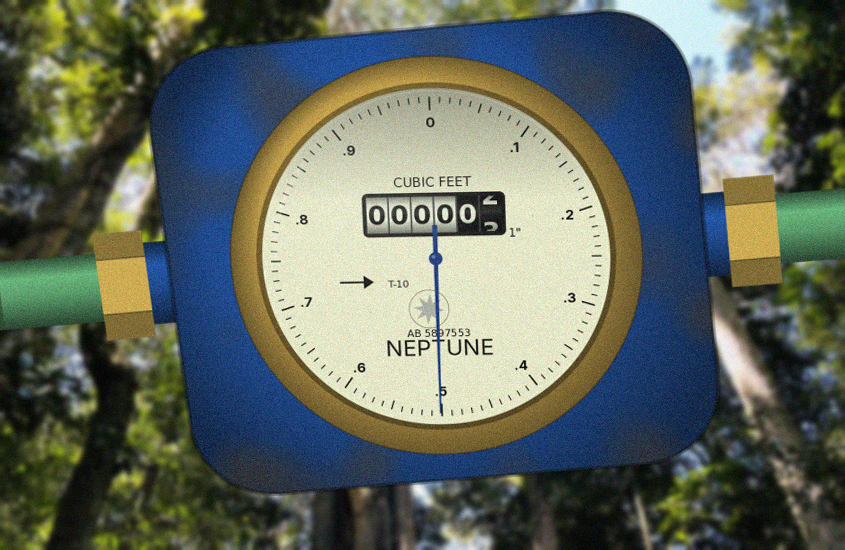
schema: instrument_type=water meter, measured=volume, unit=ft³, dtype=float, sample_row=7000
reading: 2.50
